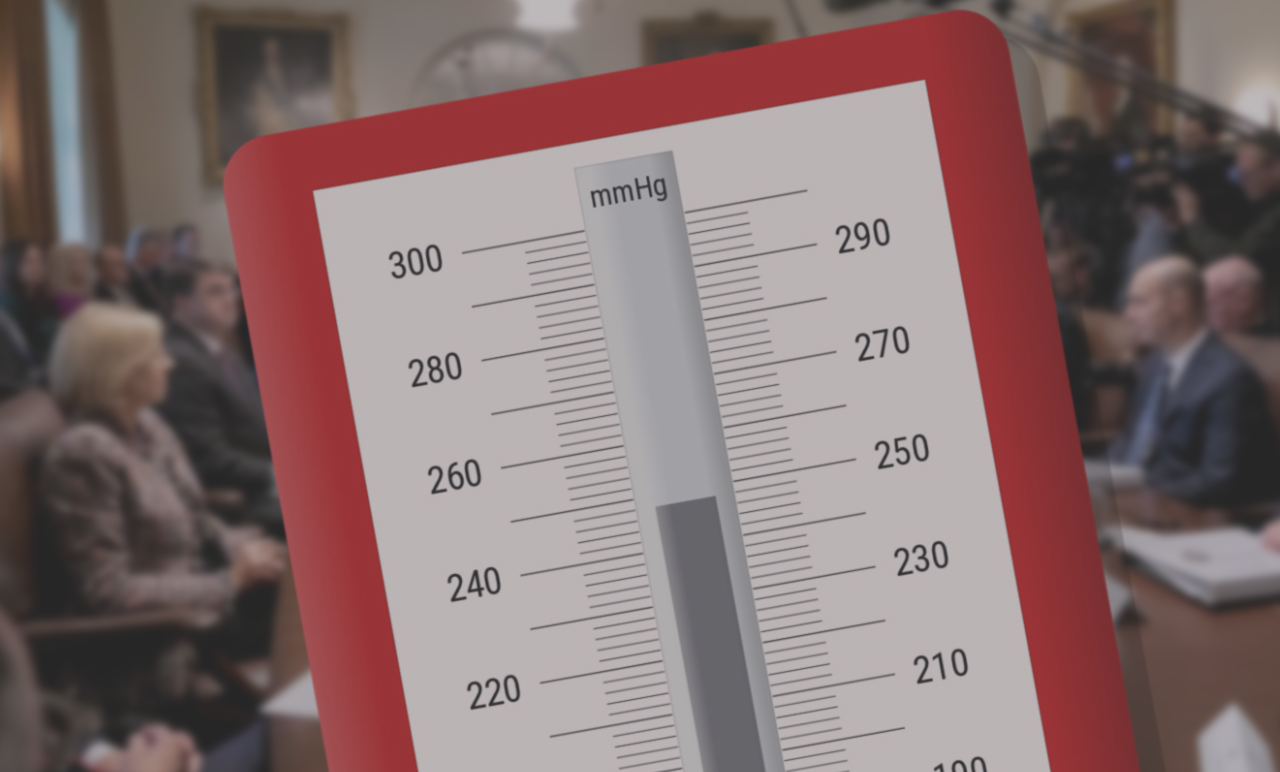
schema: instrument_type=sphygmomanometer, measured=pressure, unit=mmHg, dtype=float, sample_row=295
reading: 248
